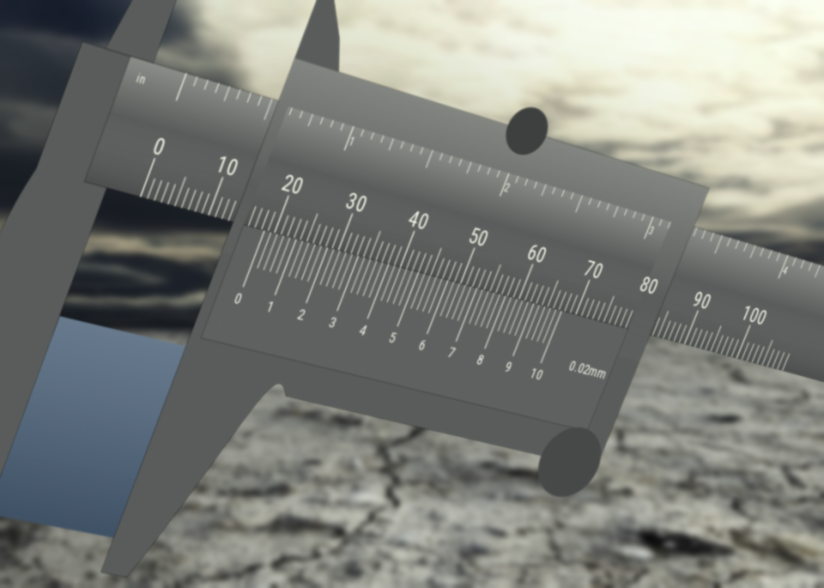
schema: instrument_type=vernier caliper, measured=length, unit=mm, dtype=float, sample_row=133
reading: 18.5
